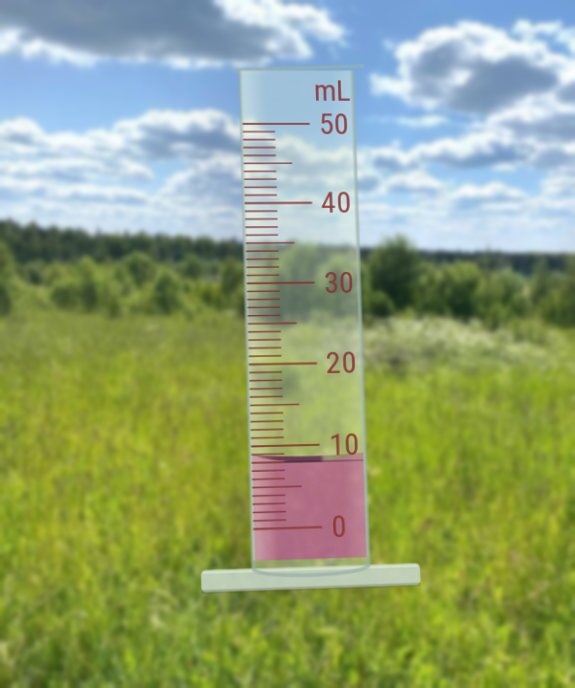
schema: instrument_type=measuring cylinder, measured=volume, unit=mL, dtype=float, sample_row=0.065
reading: 8
